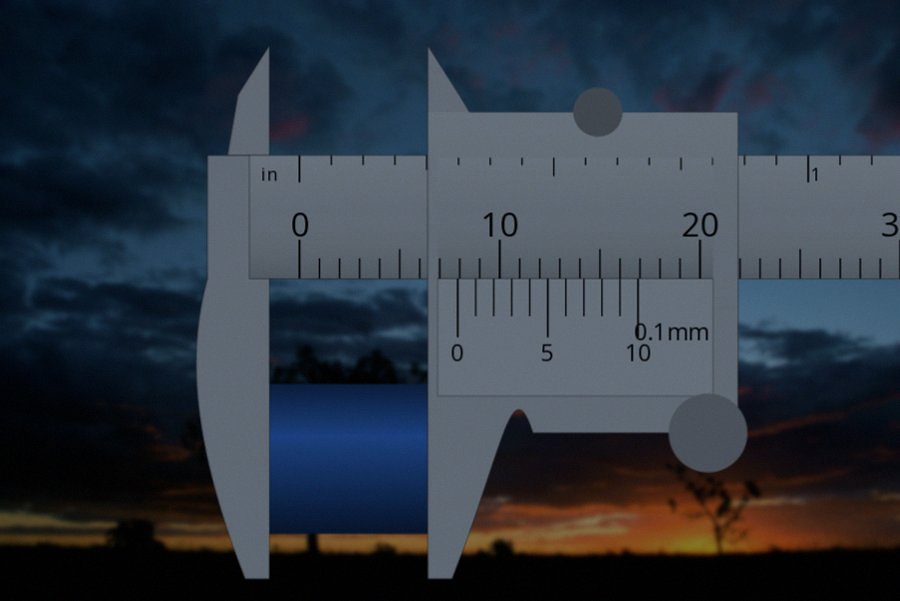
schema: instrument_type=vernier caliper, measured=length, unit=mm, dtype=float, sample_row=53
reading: 7.9
